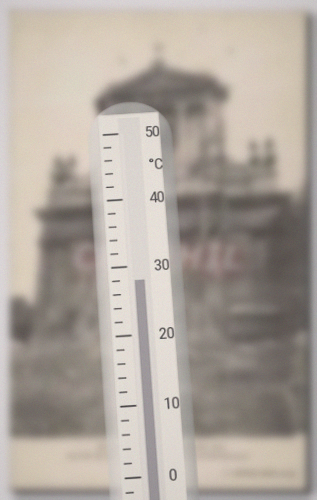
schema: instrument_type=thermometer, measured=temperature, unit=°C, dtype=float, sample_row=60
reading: 28
